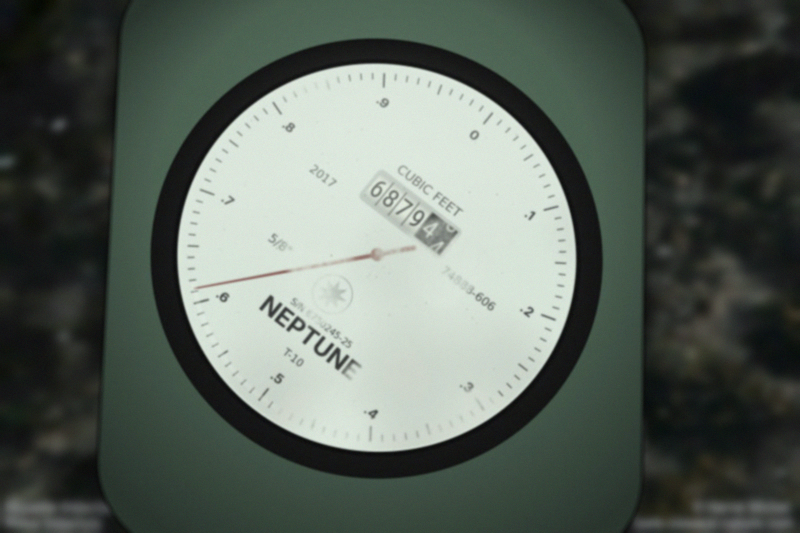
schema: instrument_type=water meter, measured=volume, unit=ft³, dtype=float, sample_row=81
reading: 687943.61
